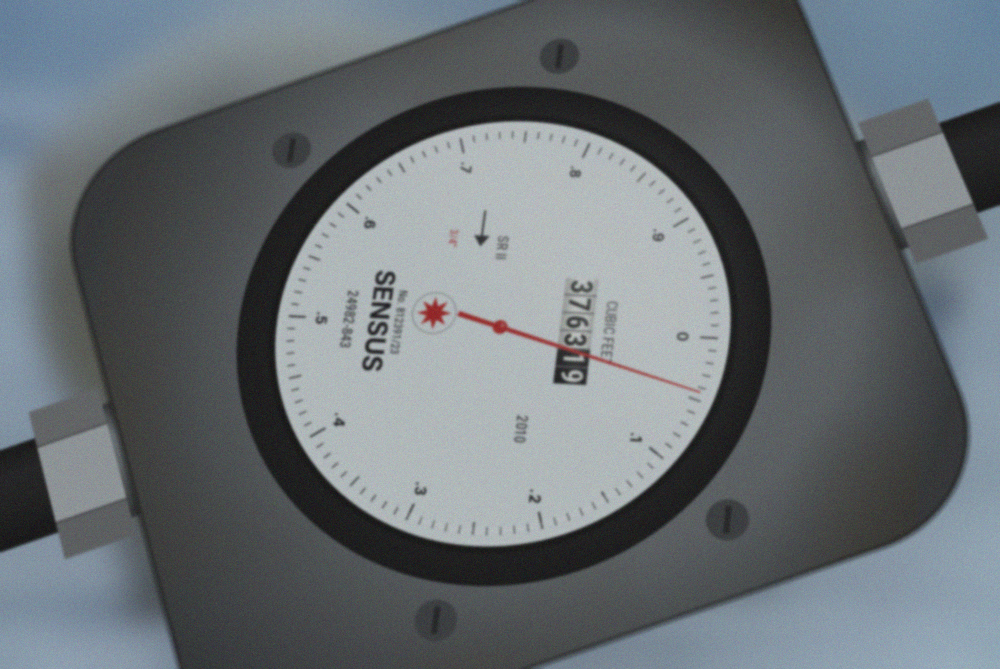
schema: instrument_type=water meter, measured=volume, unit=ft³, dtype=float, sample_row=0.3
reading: 376319.04
